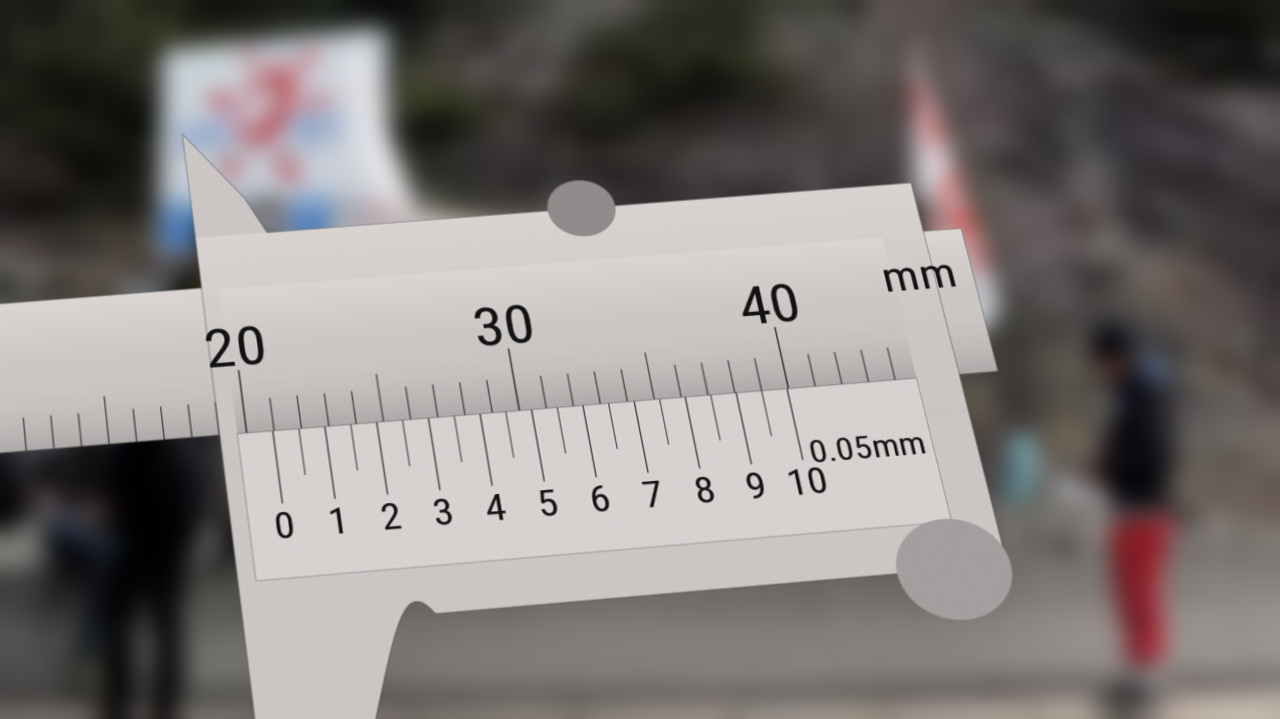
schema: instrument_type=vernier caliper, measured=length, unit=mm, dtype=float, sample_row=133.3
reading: 20.95
